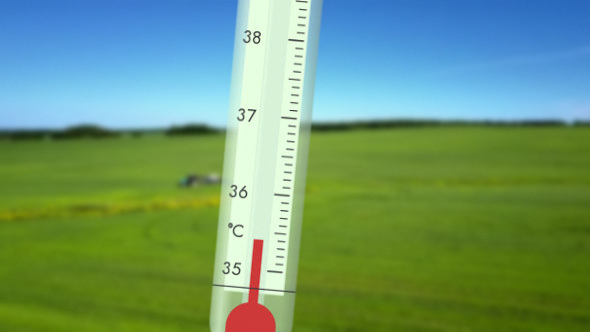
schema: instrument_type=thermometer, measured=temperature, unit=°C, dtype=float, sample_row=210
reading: 35.4
